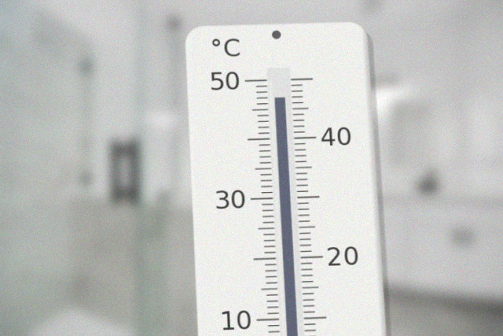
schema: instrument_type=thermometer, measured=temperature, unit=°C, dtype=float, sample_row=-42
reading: 47
